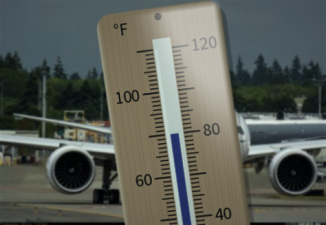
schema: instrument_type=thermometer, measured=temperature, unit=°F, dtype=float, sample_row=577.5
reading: 80
